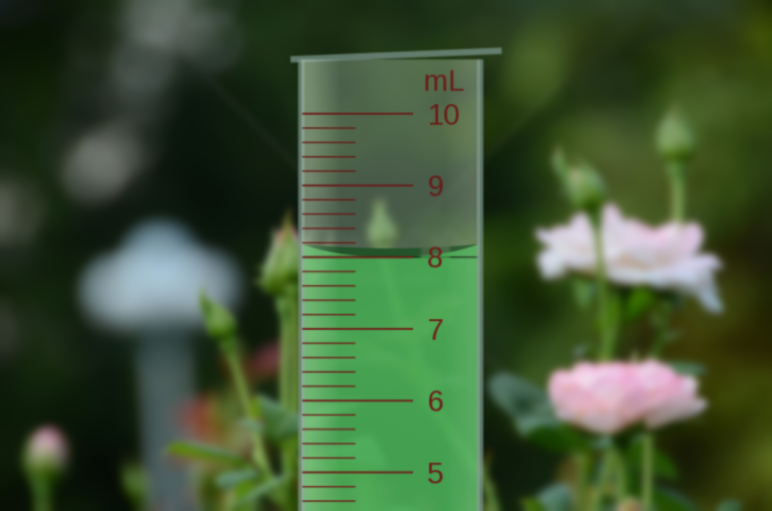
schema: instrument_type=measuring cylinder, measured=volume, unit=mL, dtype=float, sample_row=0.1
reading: 8
